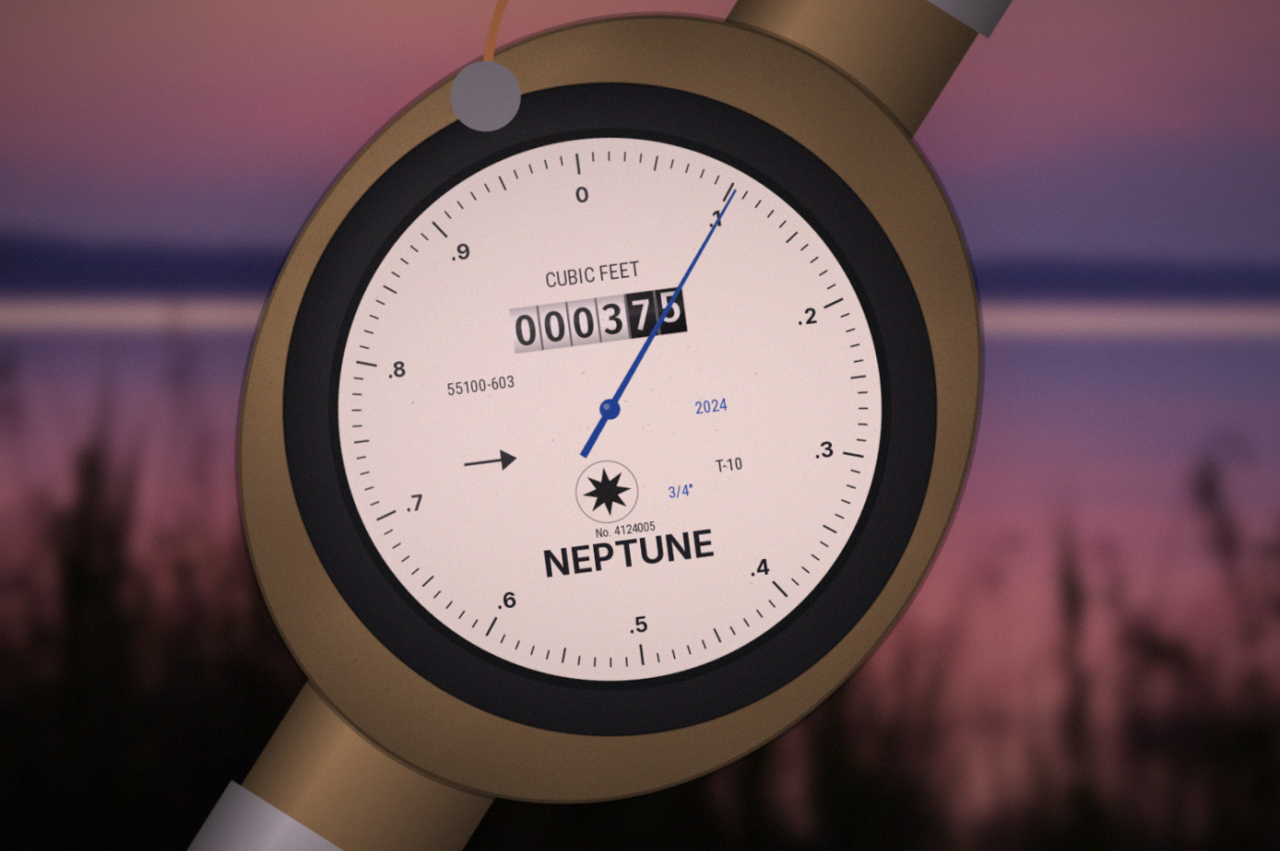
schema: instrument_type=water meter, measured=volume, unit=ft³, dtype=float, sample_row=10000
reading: 375.10
